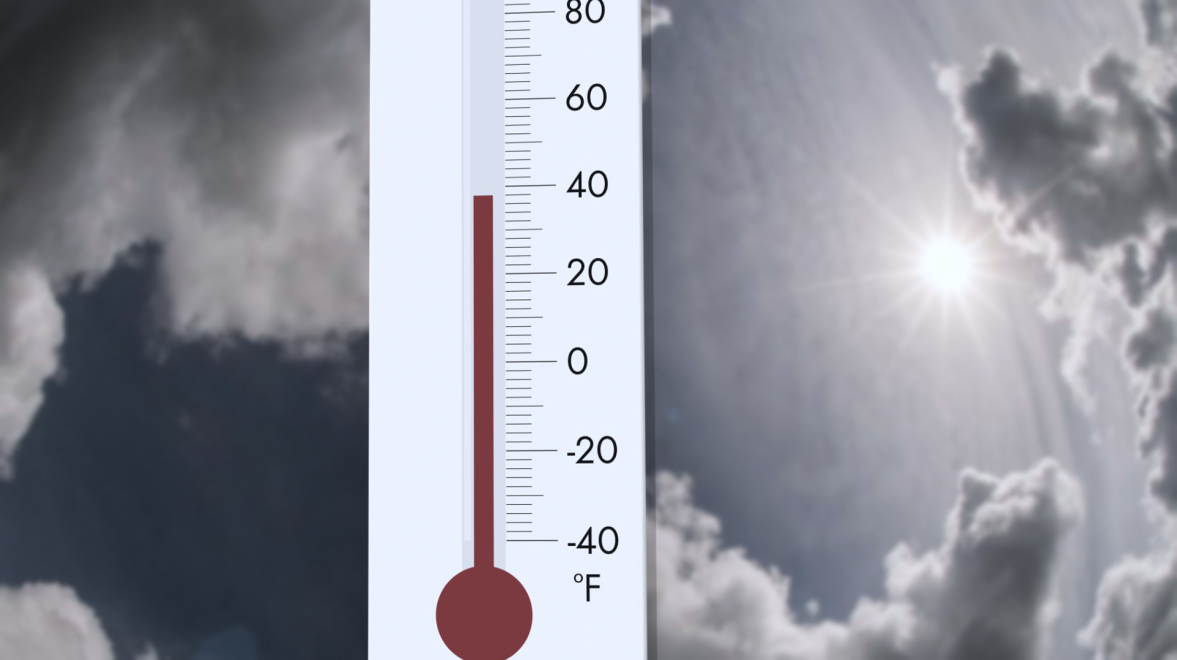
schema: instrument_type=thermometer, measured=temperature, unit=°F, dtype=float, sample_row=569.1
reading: 38
